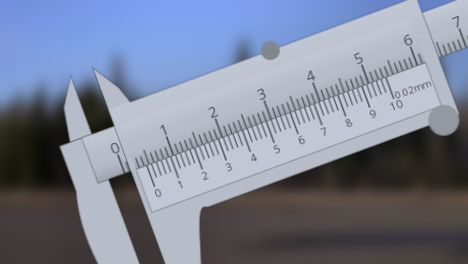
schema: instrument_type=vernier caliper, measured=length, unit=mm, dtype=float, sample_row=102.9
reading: 4.5
